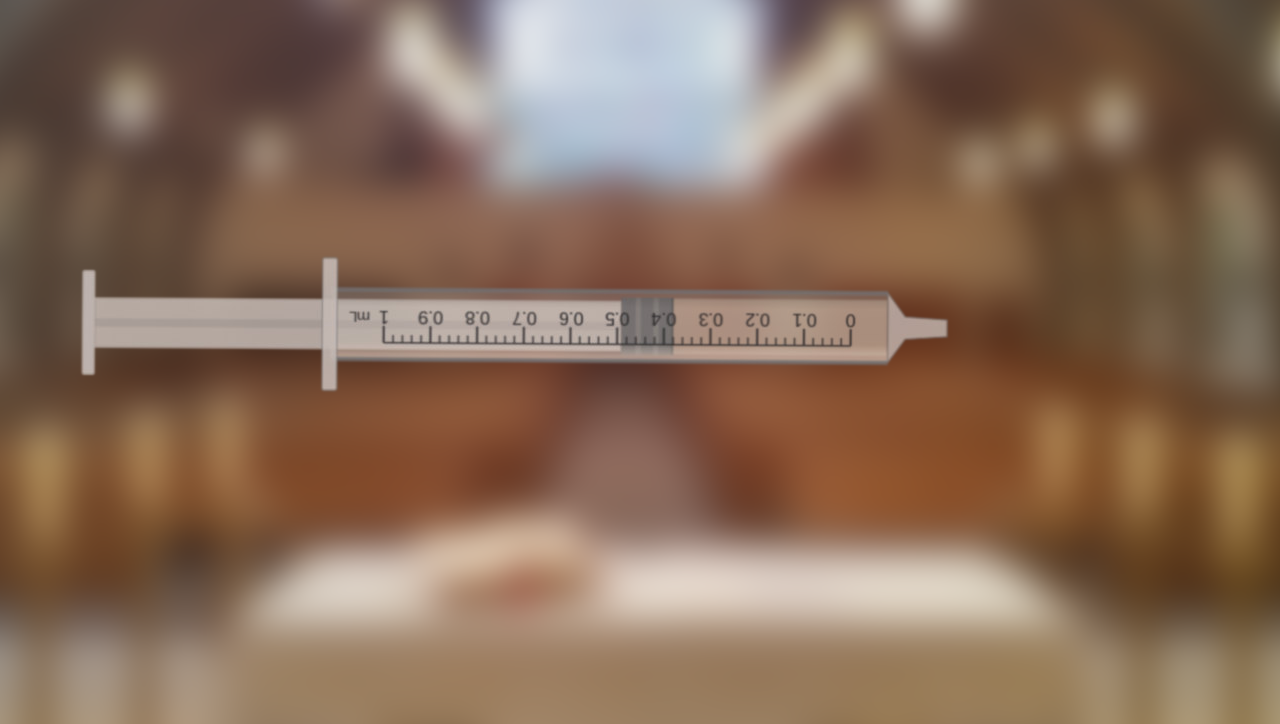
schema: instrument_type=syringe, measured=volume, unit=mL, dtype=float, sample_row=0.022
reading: 0.38
